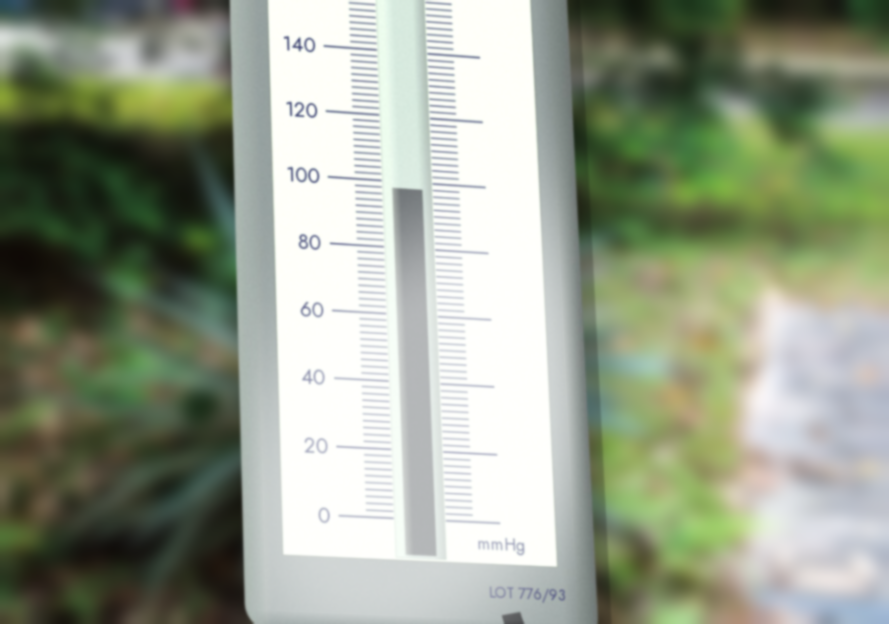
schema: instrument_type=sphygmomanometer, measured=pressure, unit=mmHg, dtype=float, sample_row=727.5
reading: 98
